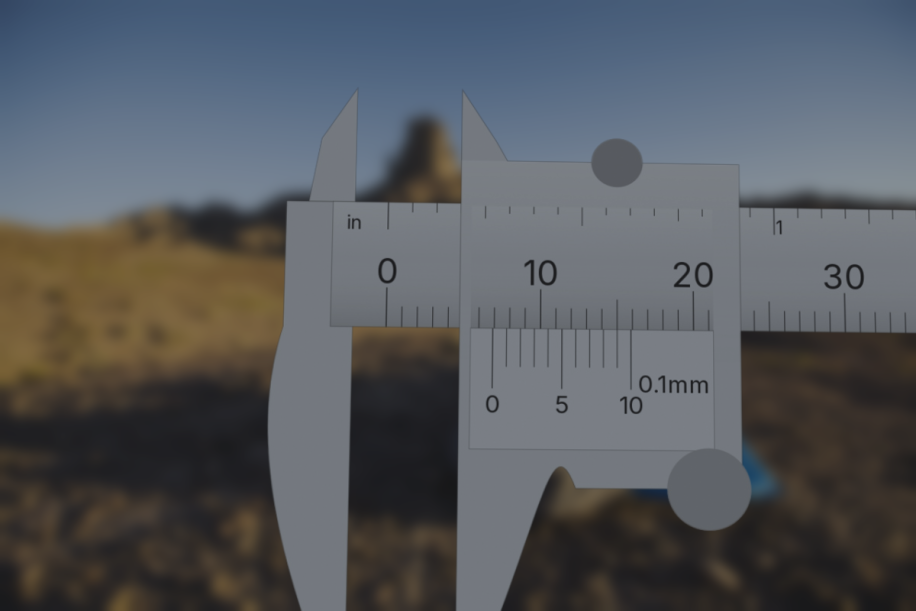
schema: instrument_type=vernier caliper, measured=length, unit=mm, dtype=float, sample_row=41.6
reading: 6.9
